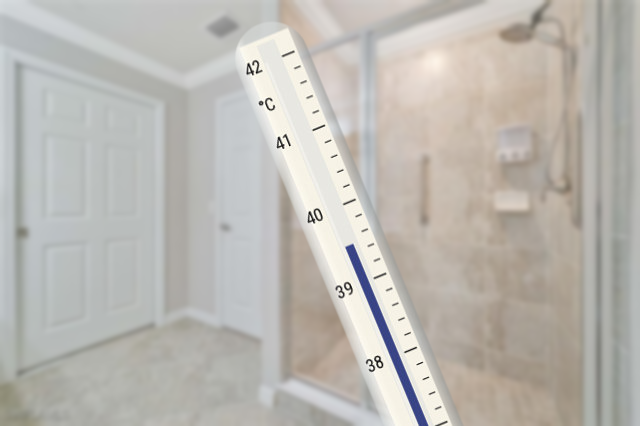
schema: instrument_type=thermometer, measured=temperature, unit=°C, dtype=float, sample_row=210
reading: 39.5
